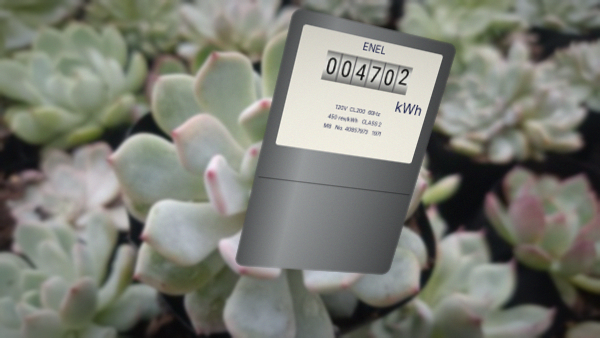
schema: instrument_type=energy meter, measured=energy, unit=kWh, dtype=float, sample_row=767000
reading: 4702
